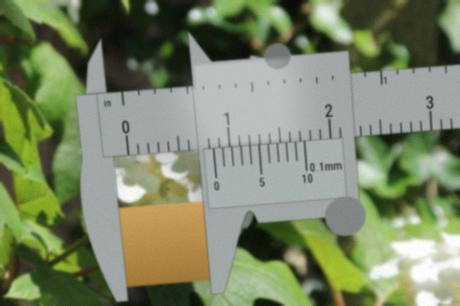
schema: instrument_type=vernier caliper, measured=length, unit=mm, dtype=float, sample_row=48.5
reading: 8.4
